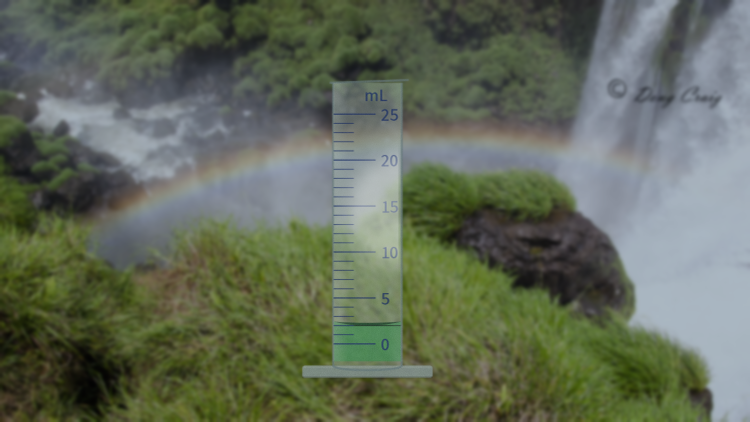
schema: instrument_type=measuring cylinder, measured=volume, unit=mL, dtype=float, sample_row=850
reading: 2
